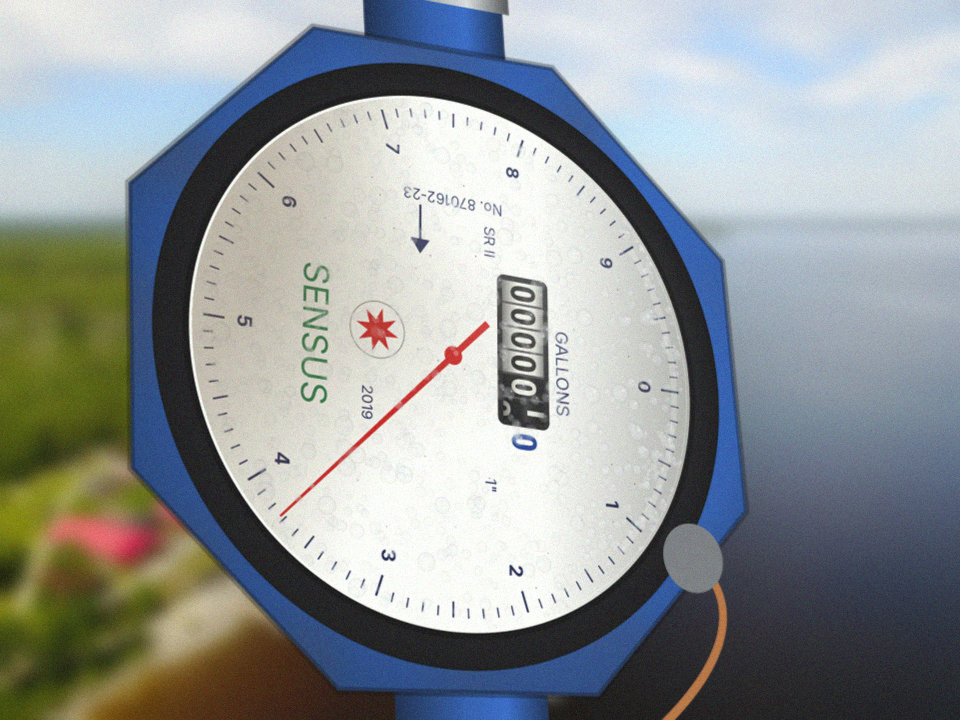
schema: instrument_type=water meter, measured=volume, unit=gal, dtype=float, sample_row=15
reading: 13.7
